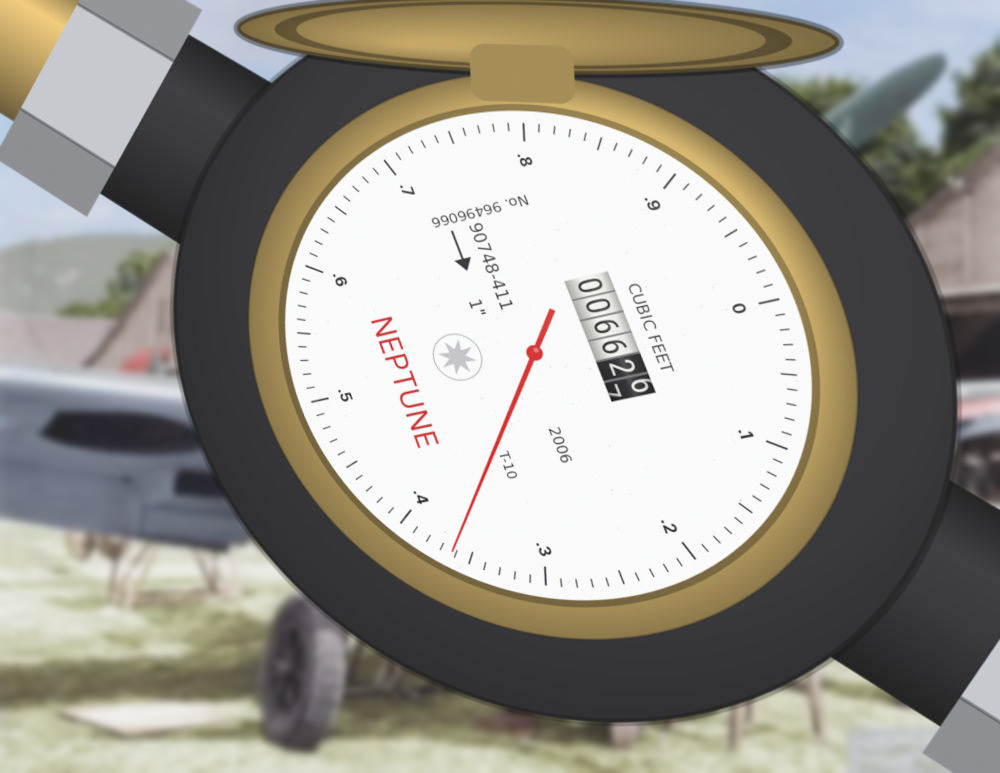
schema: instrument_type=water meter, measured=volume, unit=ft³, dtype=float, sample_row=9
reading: 6626.36
